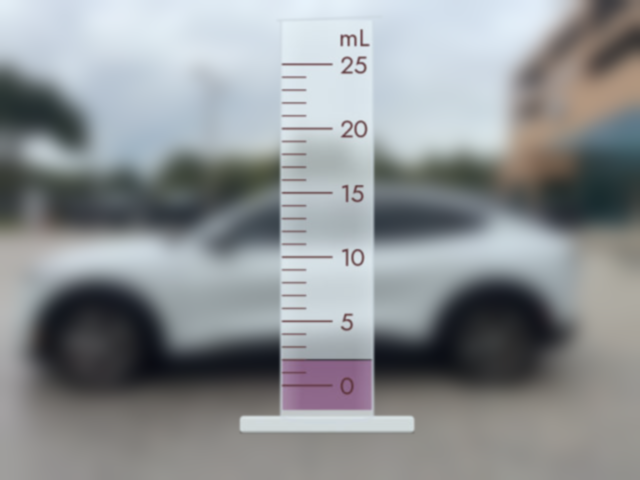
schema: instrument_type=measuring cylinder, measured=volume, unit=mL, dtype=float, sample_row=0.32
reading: 2
